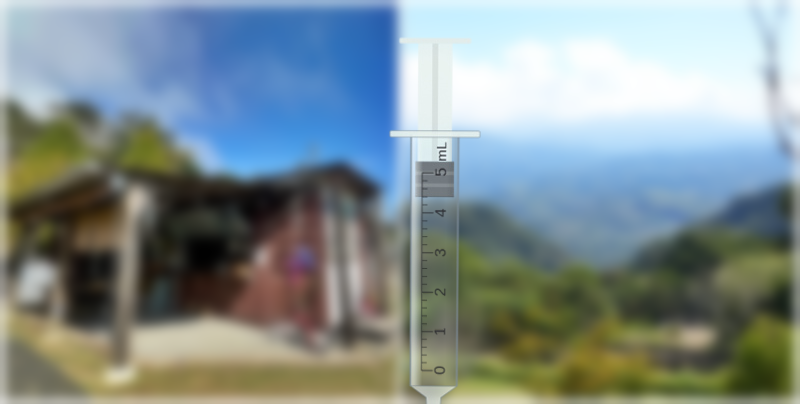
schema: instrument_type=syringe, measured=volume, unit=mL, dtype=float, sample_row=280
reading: 4.4
